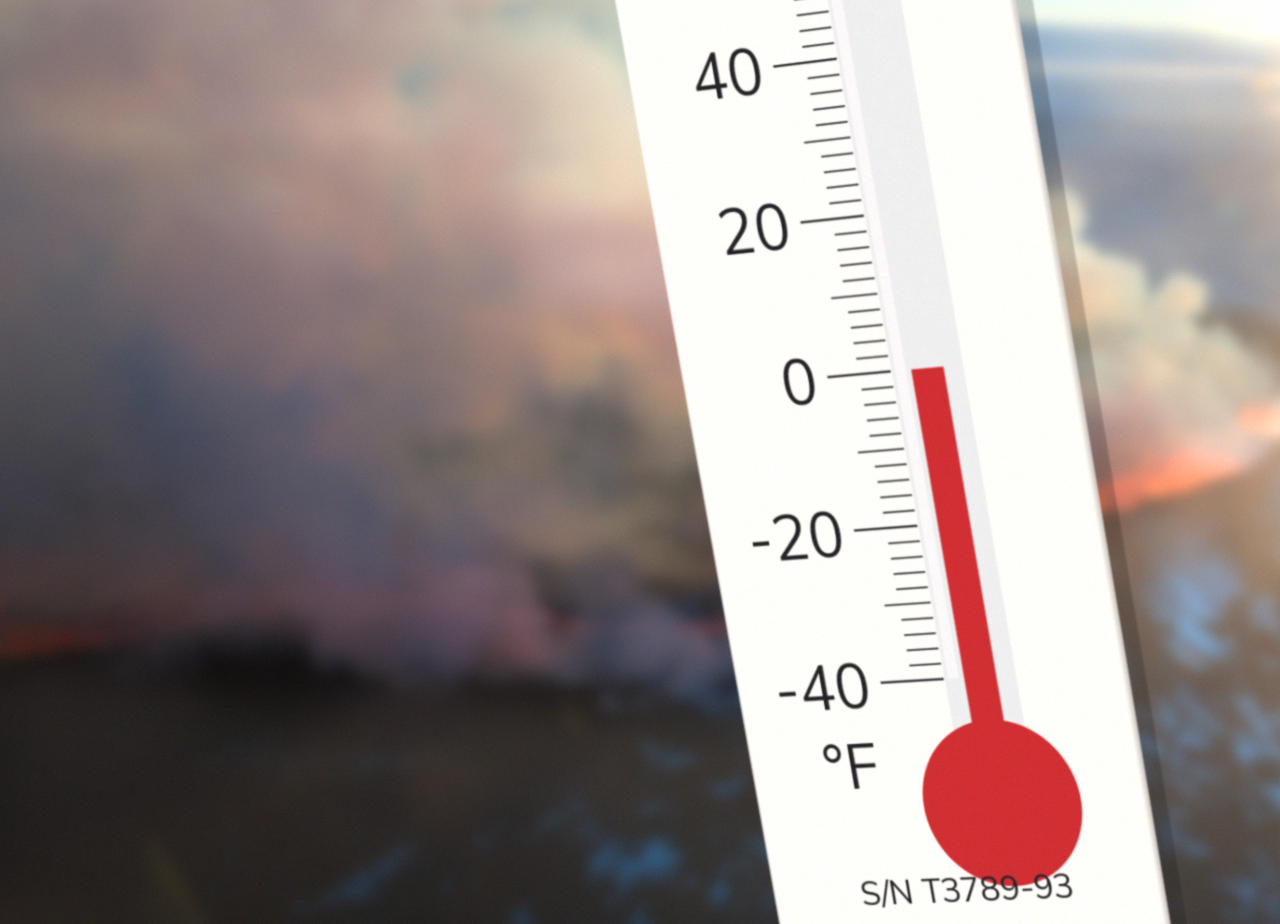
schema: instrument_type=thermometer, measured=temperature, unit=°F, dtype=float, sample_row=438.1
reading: 0
